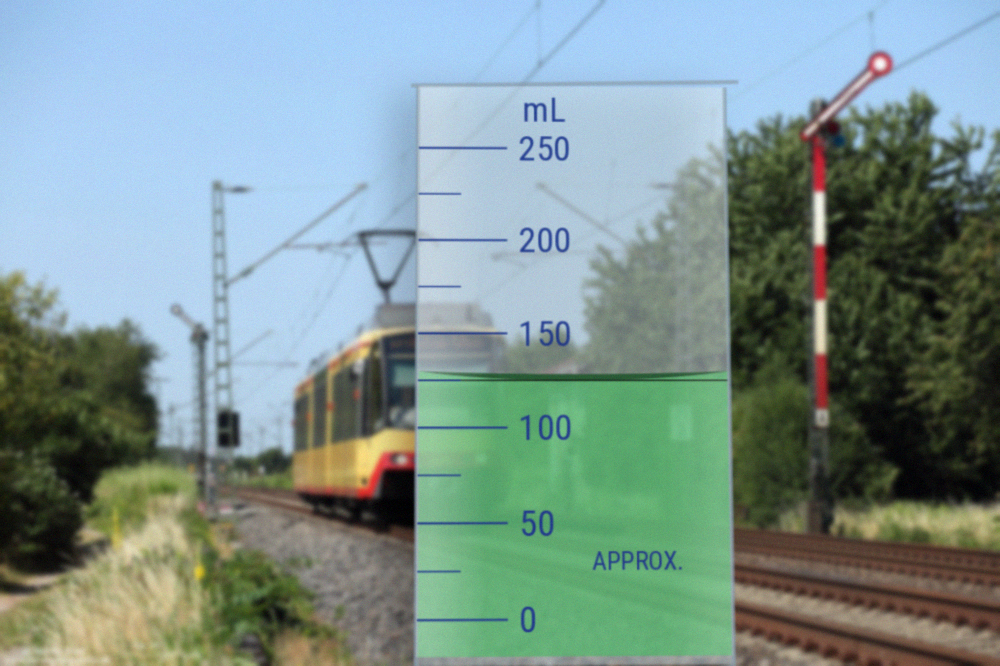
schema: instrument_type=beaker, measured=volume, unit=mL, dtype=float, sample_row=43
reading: 125
